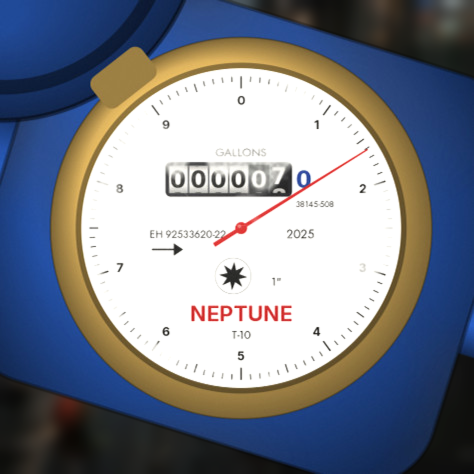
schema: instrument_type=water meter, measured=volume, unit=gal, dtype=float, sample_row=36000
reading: 71.6
